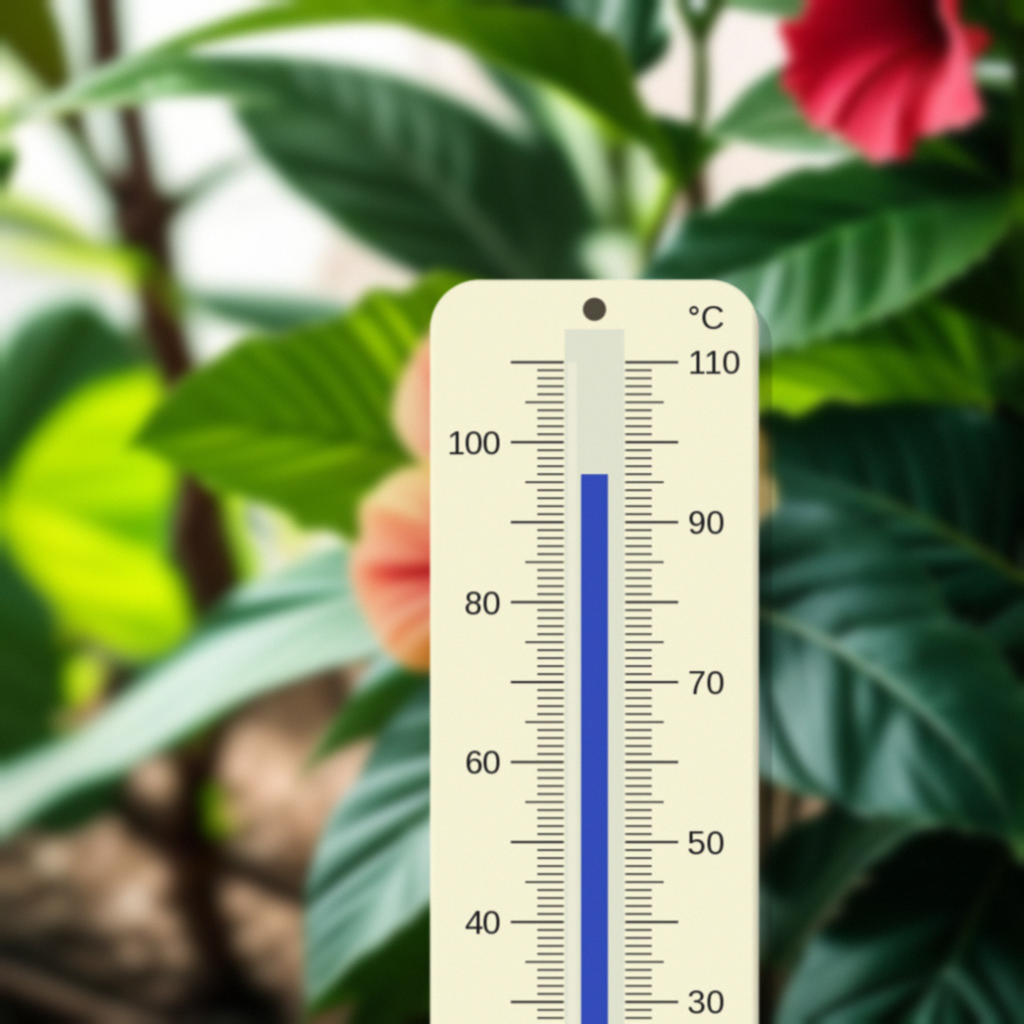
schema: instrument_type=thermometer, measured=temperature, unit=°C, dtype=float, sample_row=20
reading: 96
